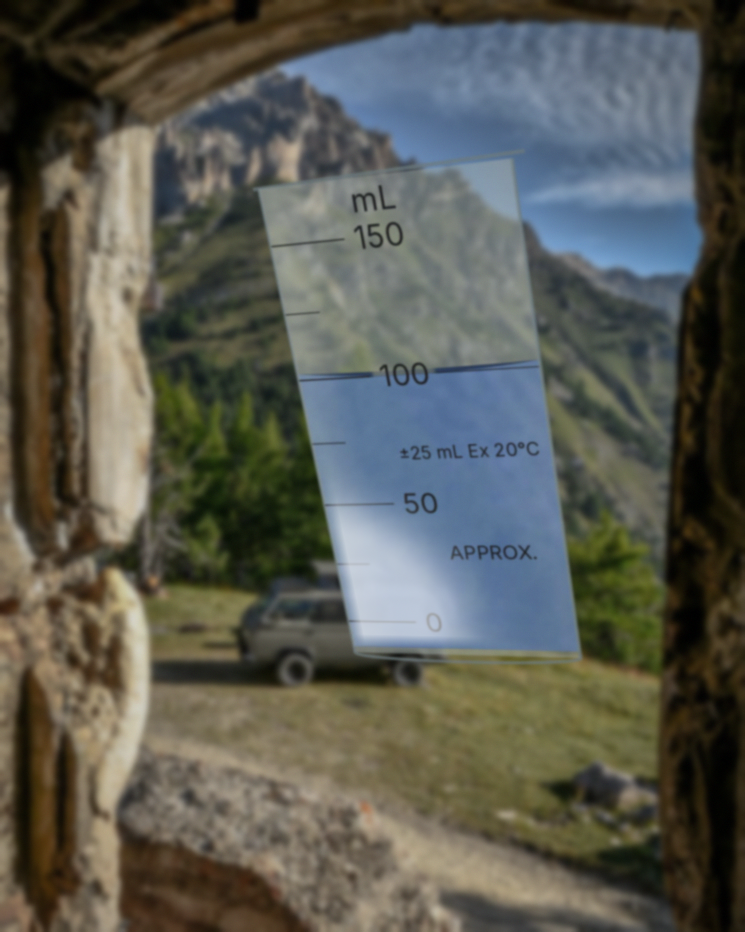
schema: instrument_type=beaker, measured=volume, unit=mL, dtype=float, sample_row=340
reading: 100
